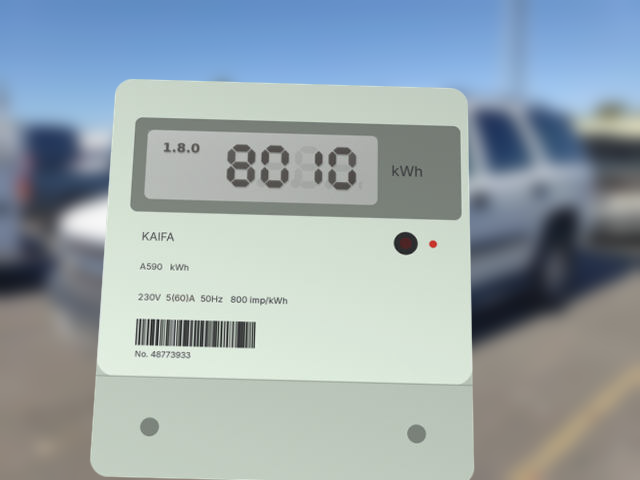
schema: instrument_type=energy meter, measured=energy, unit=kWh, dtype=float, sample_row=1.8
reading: 8010
